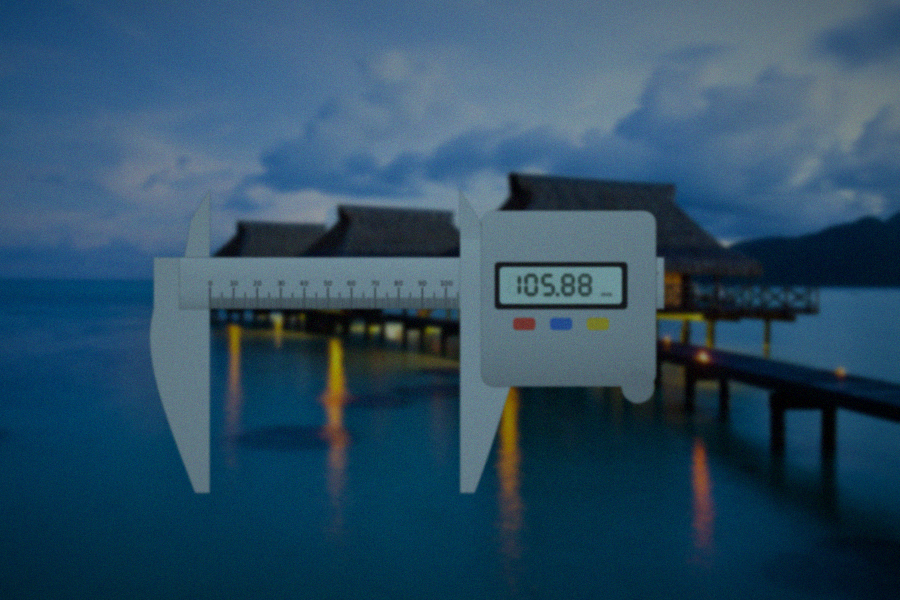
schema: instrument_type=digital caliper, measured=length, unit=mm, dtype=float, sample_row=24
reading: 105.88
